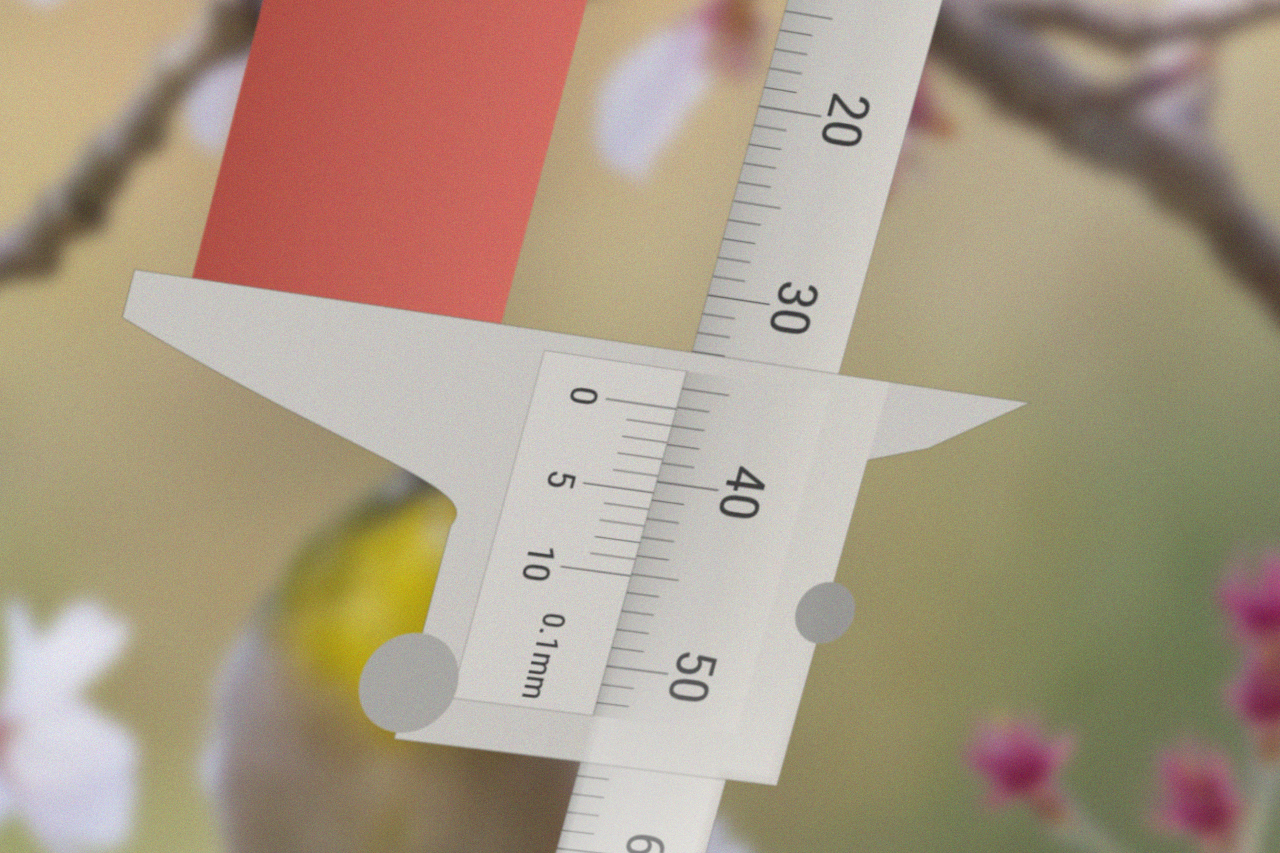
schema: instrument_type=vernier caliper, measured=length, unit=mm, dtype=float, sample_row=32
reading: 36.1
